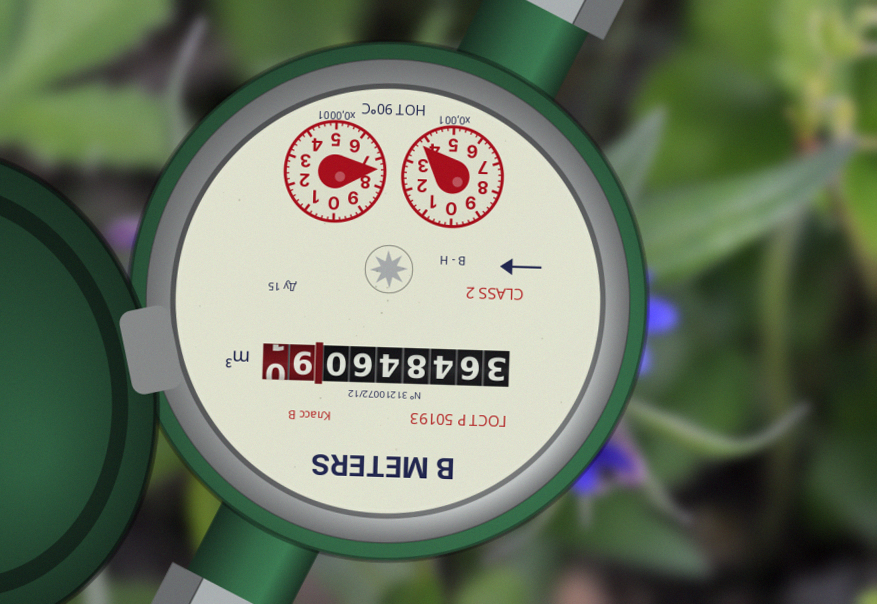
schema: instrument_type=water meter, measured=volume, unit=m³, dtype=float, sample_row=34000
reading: 3648460.9037
